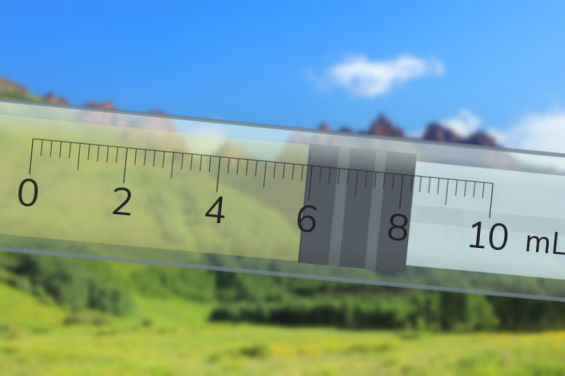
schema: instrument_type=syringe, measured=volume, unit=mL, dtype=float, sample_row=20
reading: 5.9
